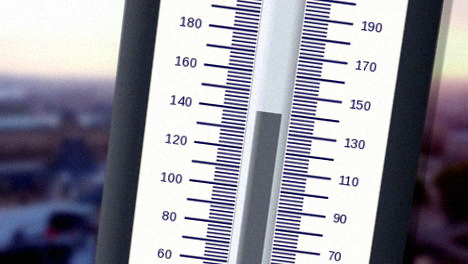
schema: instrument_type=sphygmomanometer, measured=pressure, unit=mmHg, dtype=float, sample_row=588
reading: 140
